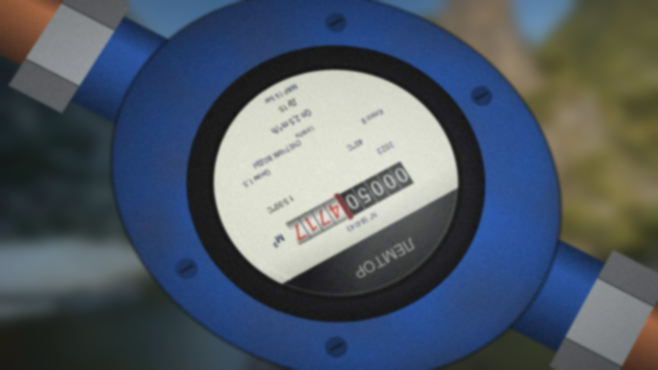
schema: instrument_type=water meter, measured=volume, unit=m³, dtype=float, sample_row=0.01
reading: 50.4717
